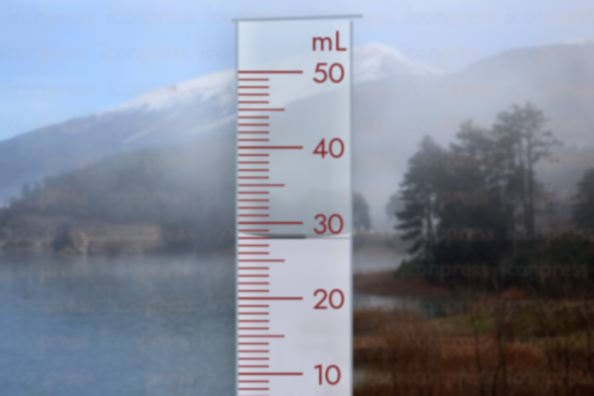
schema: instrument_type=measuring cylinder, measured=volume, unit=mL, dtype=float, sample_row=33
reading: 28
